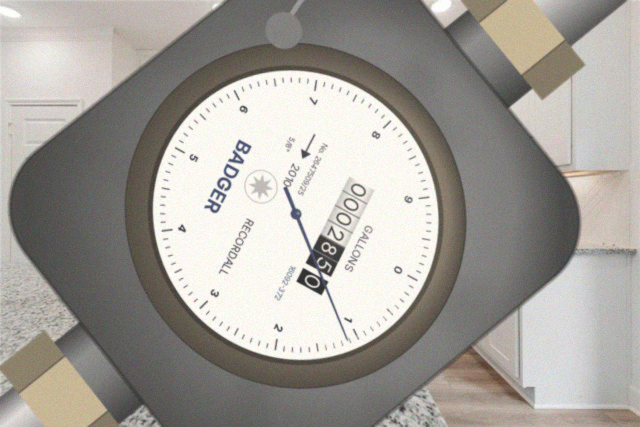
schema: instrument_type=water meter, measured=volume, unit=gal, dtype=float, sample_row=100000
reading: 2851.1
